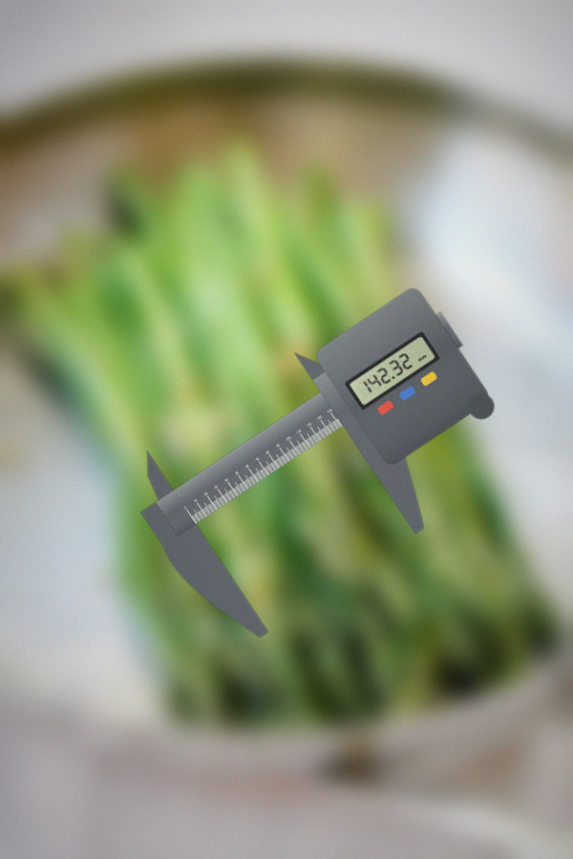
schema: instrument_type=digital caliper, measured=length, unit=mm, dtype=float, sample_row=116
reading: 142.32
